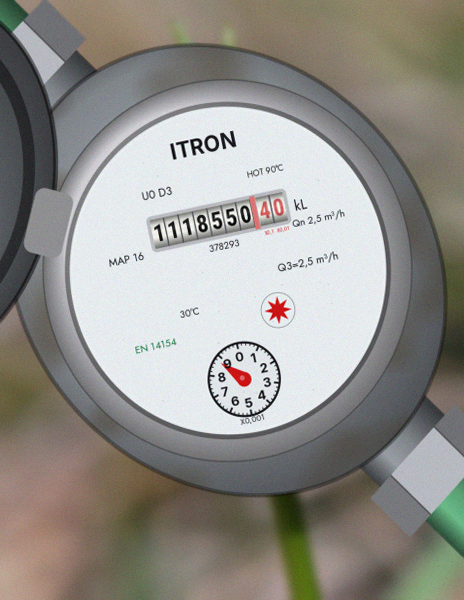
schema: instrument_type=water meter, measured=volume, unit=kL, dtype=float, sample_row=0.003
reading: 1118550.408
